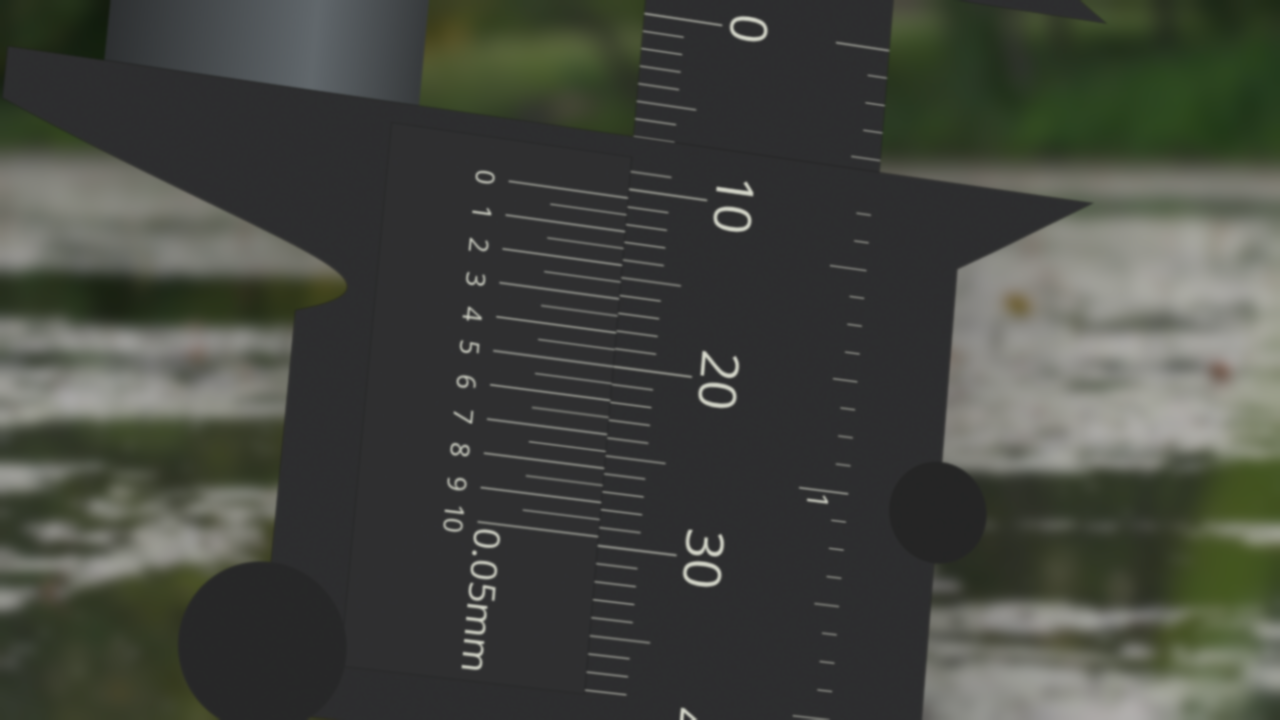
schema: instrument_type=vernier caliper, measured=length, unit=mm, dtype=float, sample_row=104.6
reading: 10.5
